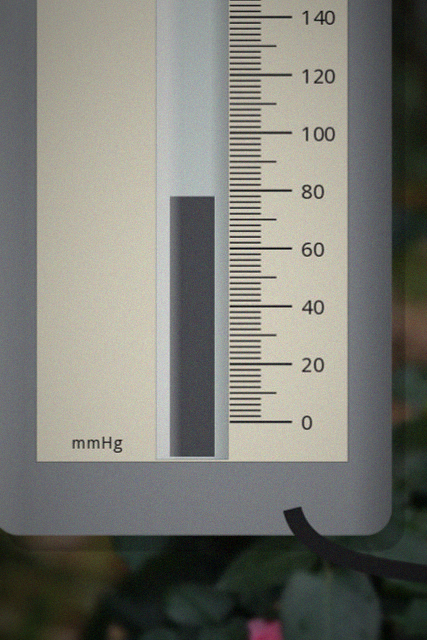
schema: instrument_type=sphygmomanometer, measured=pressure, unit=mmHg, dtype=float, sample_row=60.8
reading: 78
